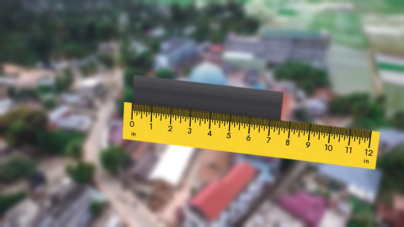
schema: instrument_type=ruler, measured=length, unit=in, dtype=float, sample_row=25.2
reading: 7.5
